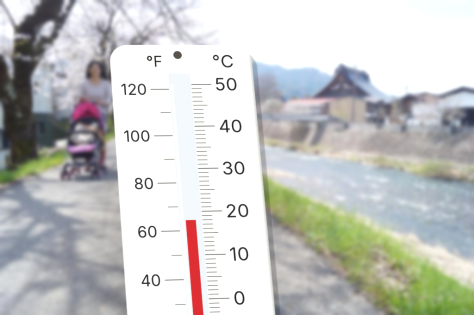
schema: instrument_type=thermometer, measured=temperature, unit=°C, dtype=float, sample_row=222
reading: 18
